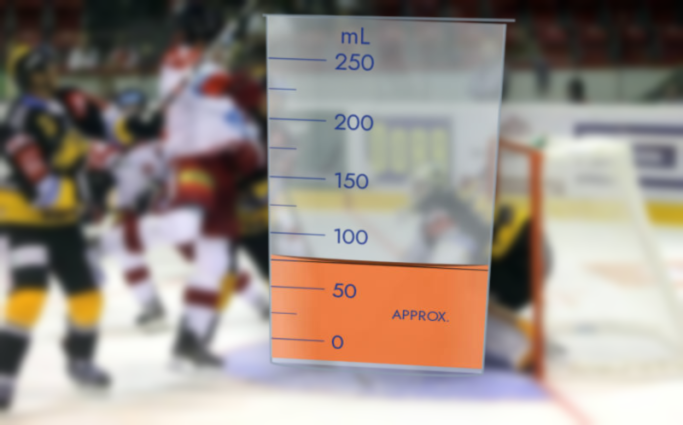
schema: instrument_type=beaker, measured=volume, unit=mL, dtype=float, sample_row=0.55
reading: 75
